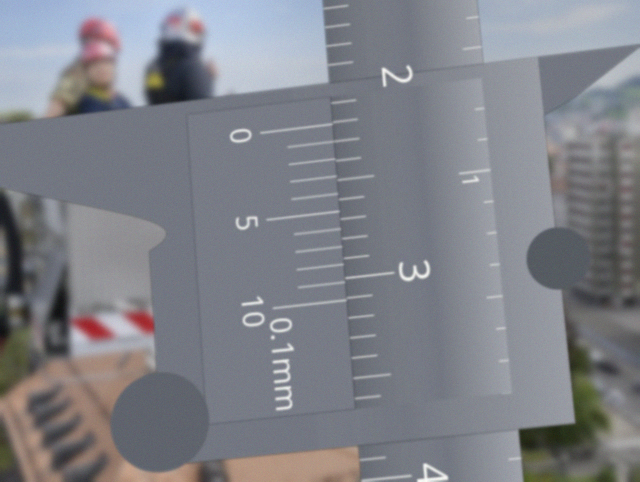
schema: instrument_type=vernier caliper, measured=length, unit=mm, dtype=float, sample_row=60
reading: 22.1
